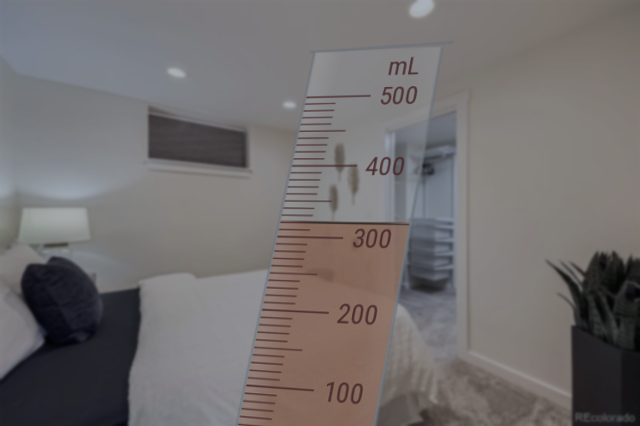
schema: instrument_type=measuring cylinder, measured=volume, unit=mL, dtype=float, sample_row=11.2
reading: 320
